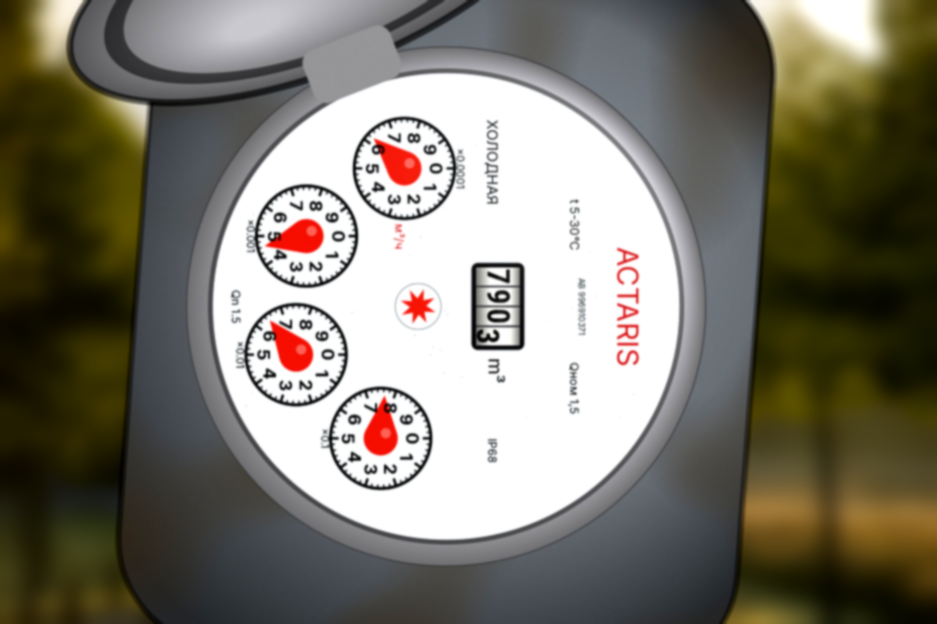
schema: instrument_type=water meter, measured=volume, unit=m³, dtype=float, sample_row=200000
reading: 7902.7646
